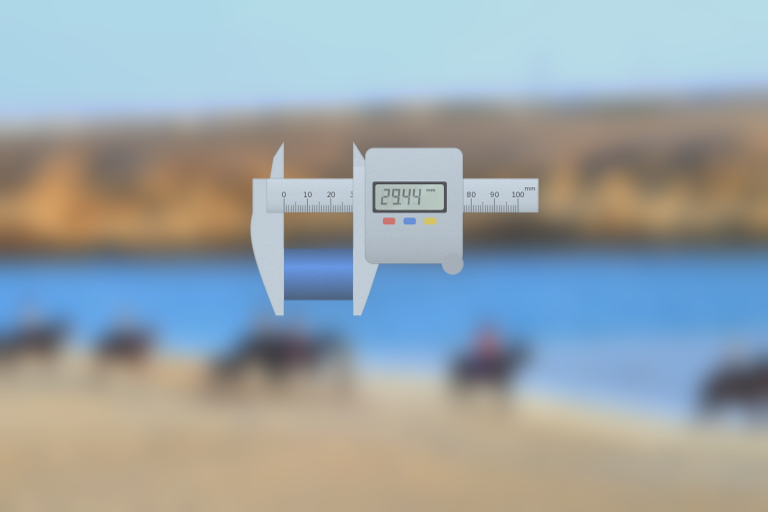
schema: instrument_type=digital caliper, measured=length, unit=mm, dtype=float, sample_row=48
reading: 29.44
